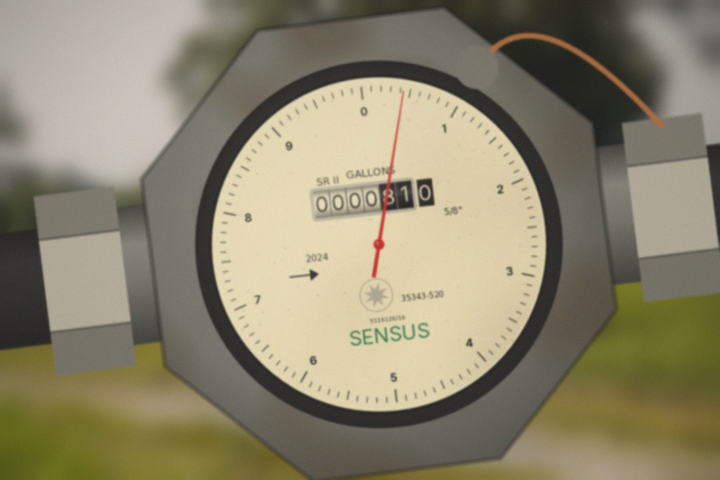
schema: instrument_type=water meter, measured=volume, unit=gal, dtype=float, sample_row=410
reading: 810.4
